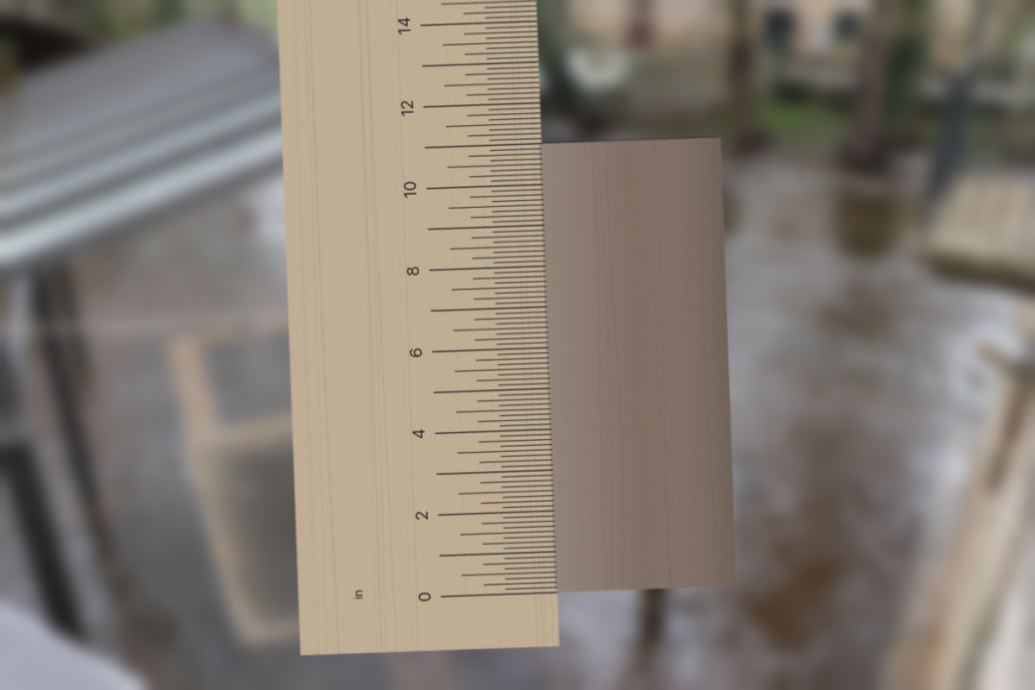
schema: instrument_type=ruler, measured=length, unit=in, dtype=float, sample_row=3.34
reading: 11
